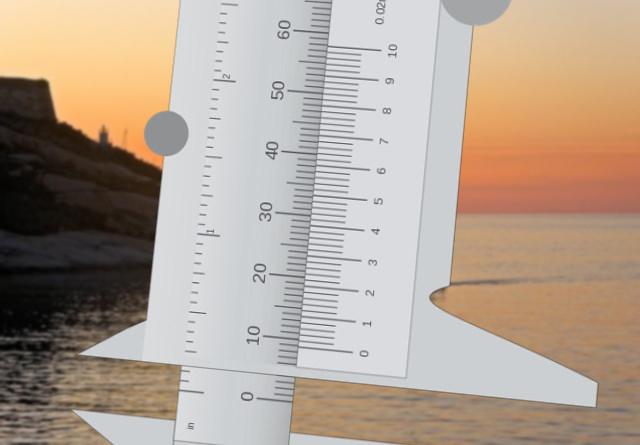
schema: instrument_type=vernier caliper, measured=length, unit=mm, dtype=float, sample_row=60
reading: 8.8
